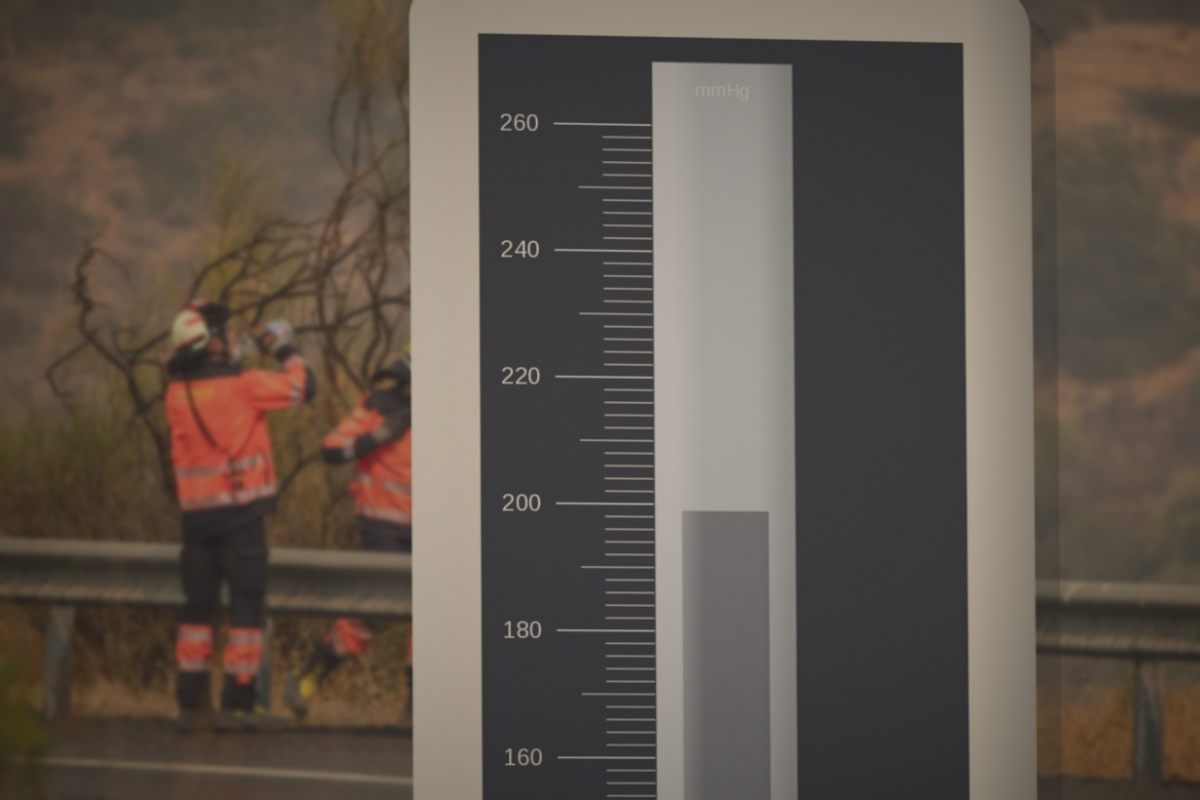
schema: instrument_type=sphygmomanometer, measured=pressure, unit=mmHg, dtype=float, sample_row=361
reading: 199
